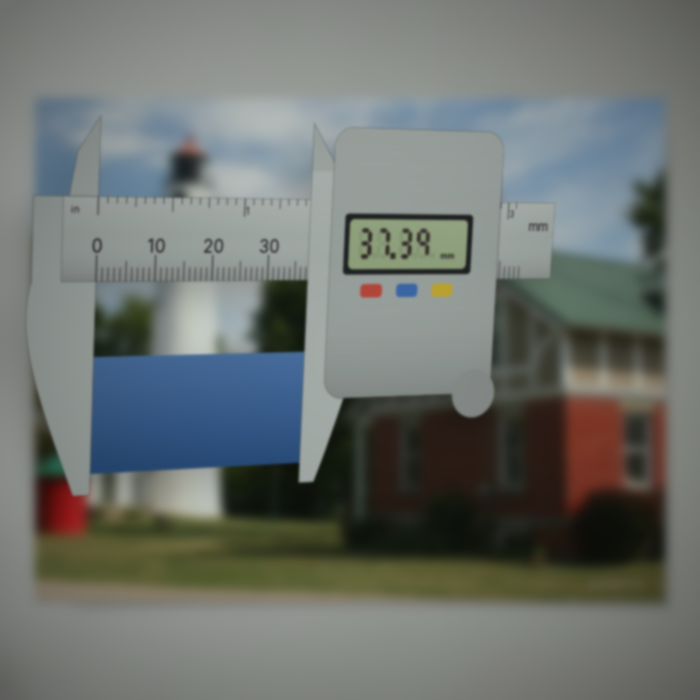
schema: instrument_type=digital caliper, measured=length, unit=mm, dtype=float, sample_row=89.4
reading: 37.39
